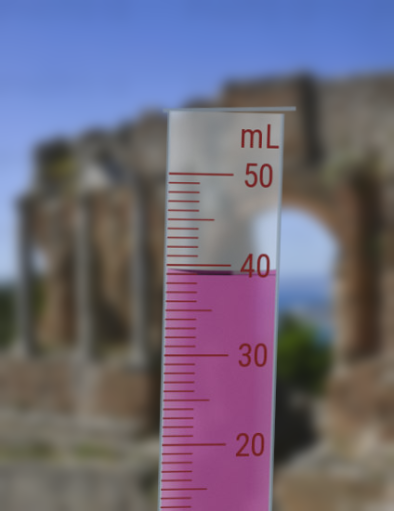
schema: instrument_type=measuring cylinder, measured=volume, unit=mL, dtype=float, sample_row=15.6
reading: 39
